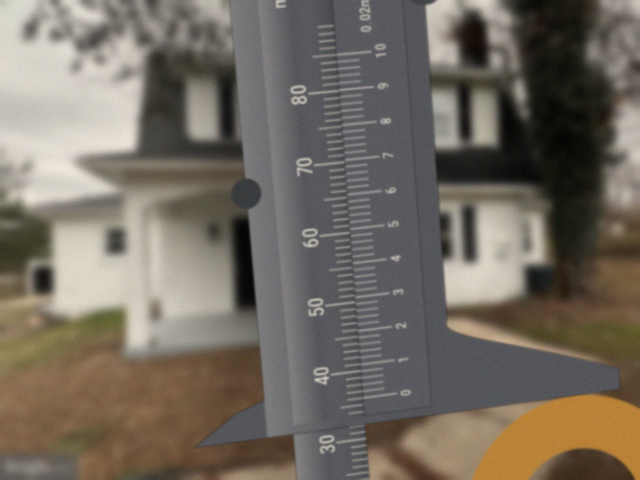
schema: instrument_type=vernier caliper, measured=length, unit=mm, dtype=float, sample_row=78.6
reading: 36.0
